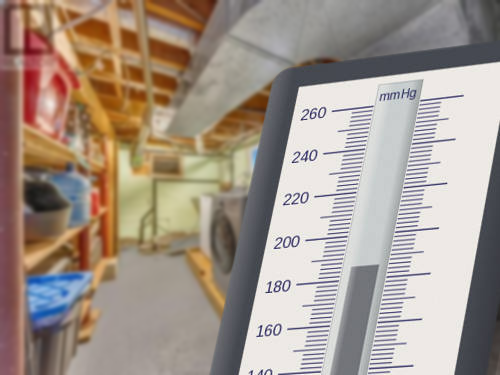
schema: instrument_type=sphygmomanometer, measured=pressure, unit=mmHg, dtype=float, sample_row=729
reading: 186
